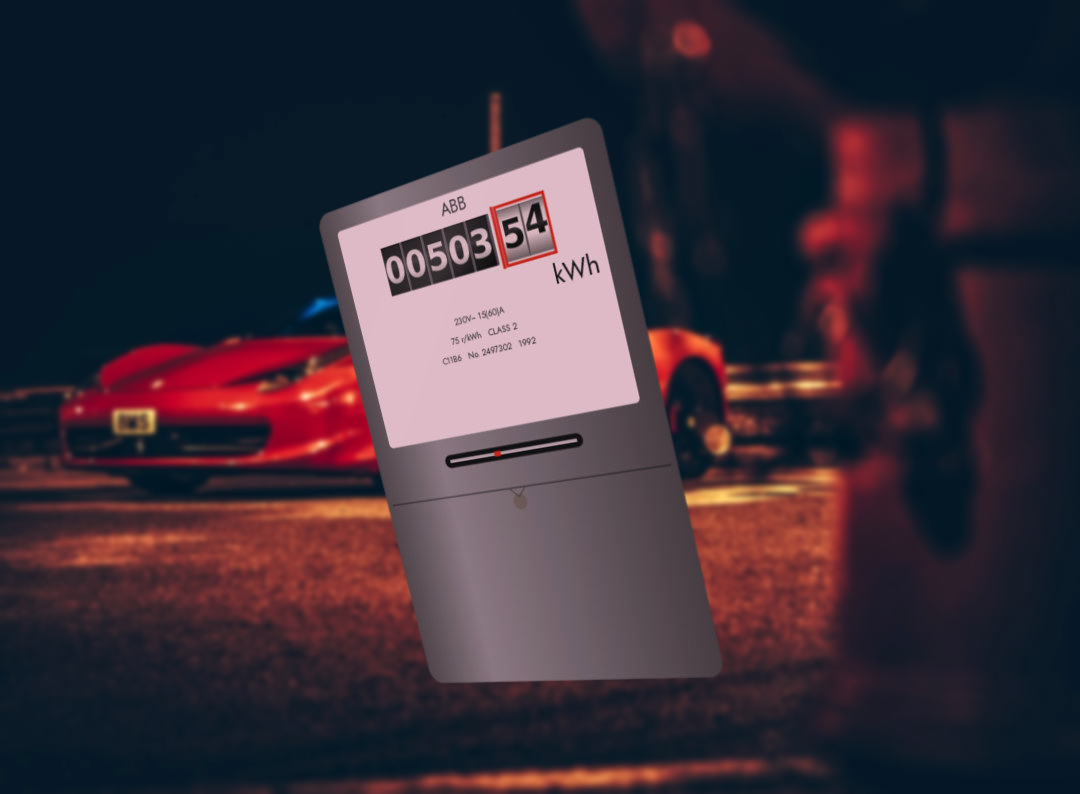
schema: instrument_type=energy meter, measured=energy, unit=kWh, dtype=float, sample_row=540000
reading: 503.54
